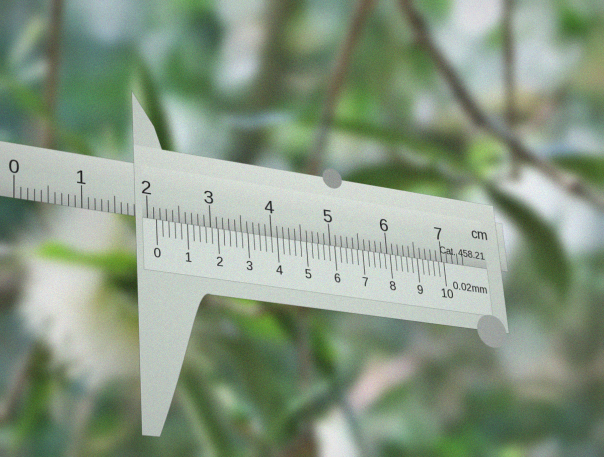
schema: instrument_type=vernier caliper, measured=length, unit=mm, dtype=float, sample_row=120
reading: 21.4
